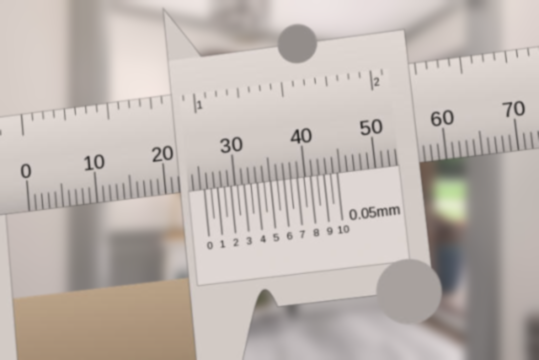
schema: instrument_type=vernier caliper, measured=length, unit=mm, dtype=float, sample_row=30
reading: 25.6
